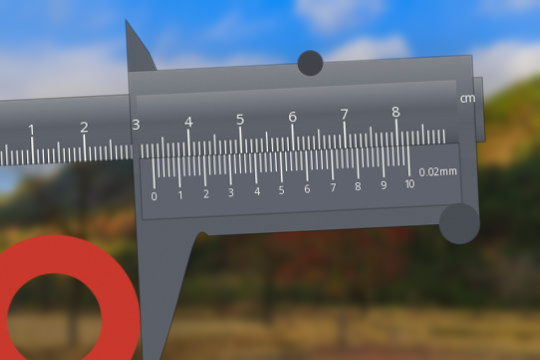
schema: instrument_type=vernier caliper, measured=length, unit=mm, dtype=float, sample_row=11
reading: 33.0
